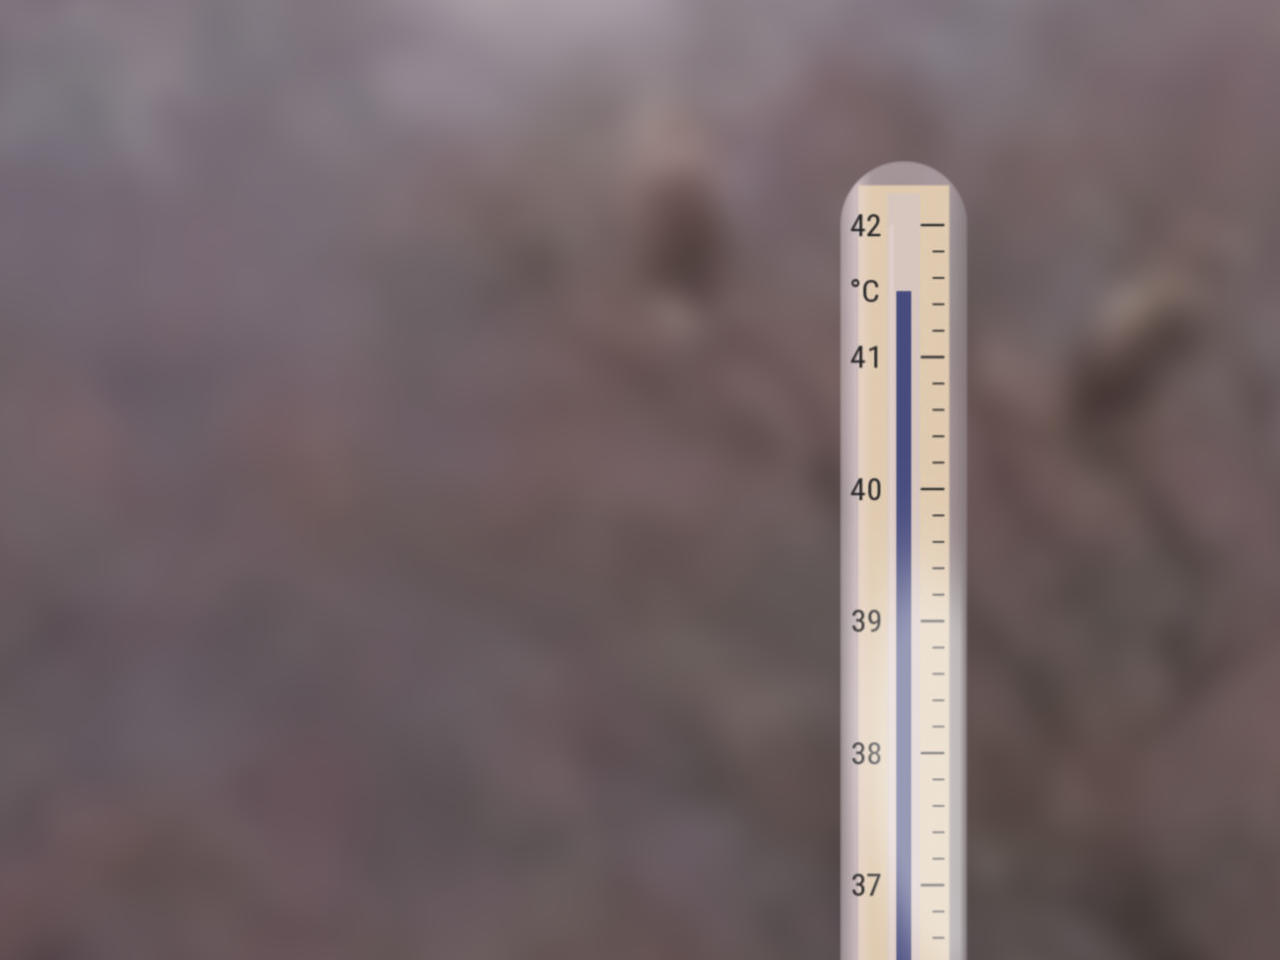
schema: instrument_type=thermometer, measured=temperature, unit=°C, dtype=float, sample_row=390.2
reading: 41.5
